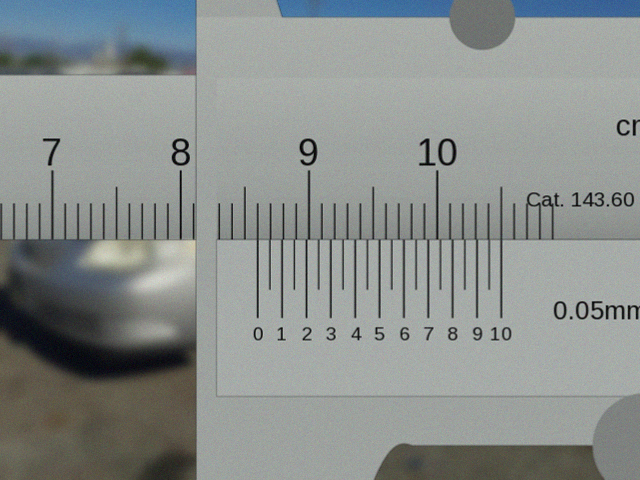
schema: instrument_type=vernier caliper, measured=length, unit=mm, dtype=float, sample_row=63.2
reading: 86.0
